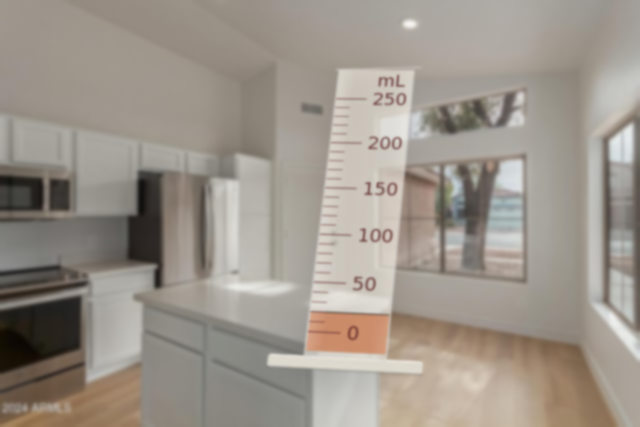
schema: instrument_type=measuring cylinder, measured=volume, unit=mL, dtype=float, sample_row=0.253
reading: 20
